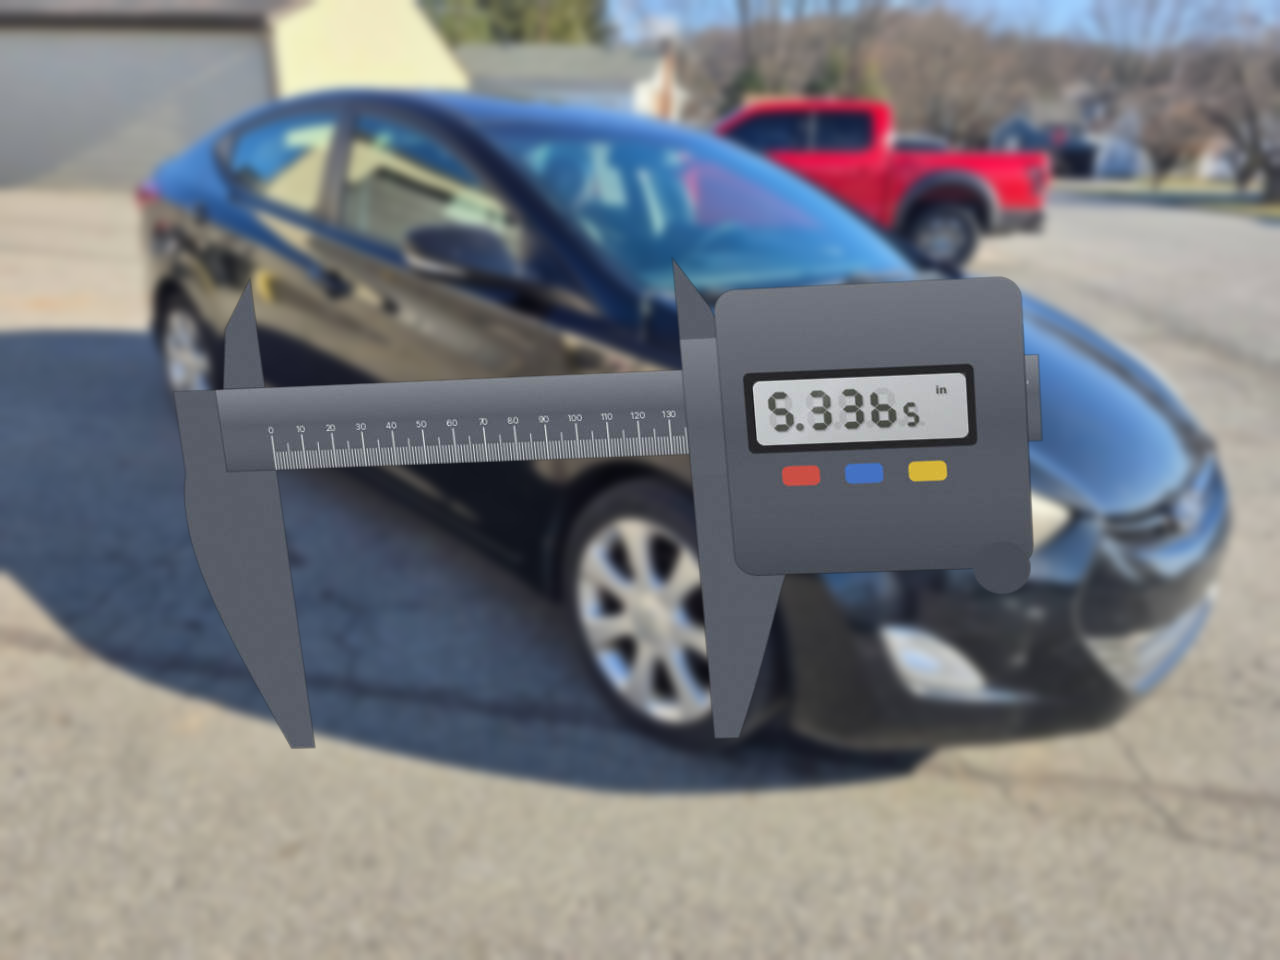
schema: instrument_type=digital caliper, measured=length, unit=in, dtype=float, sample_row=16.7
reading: 5.3365
